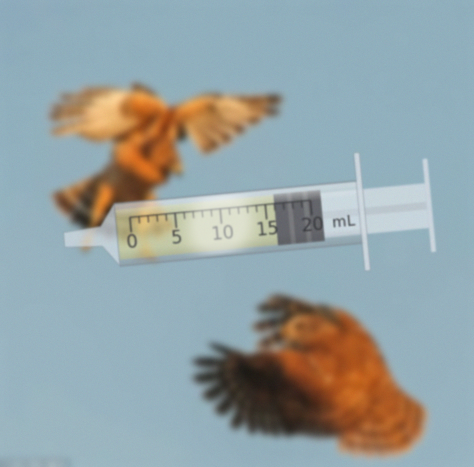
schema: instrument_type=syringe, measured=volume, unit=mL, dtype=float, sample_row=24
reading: 16
